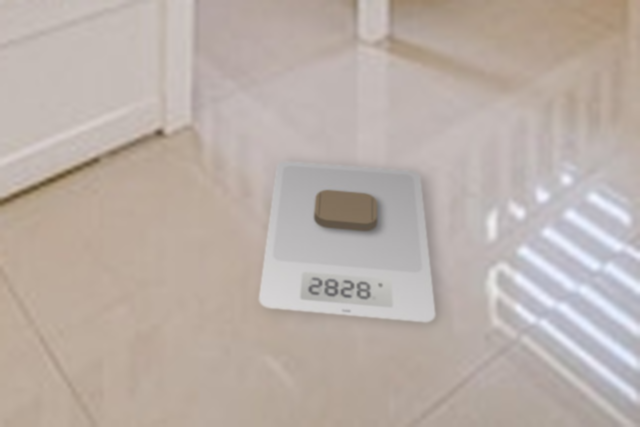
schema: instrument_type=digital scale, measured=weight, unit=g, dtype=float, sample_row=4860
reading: 2828
